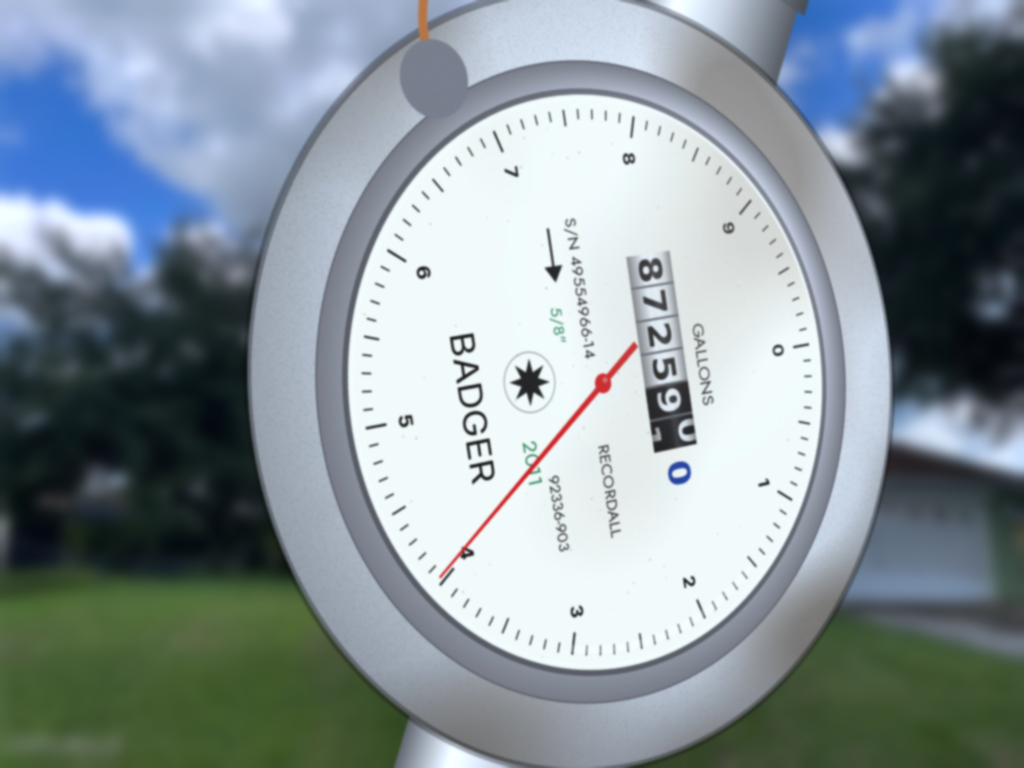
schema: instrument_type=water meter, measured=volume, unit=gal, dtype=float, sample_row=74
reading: 8725904.0
